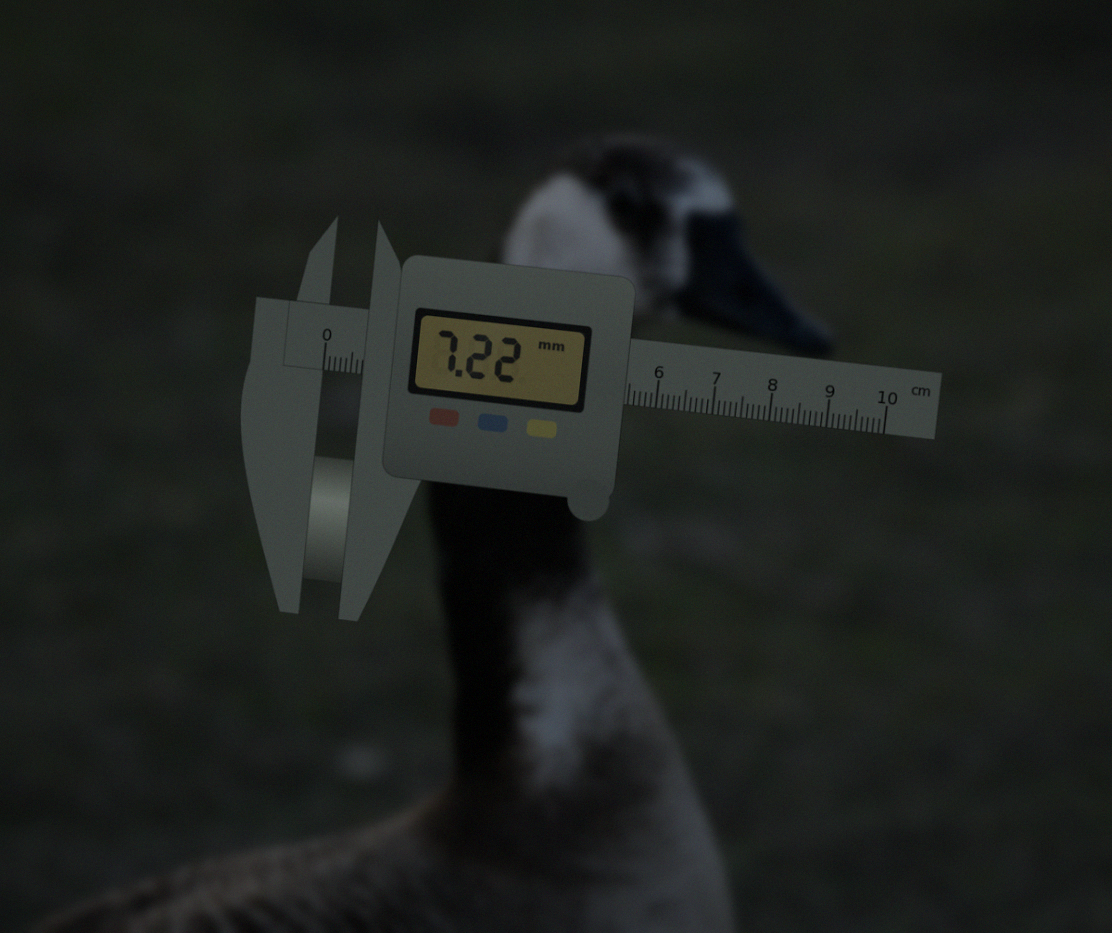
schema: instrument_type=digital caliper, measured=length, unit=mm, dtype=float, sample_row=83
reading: 7.22
